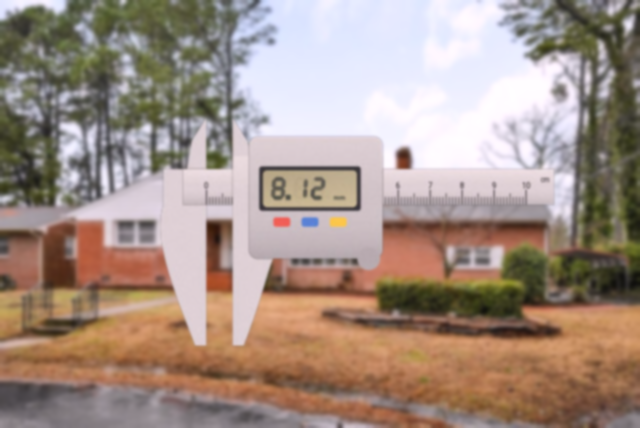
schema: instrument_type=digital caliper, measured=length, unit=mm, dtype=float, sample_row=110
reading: 8.12
